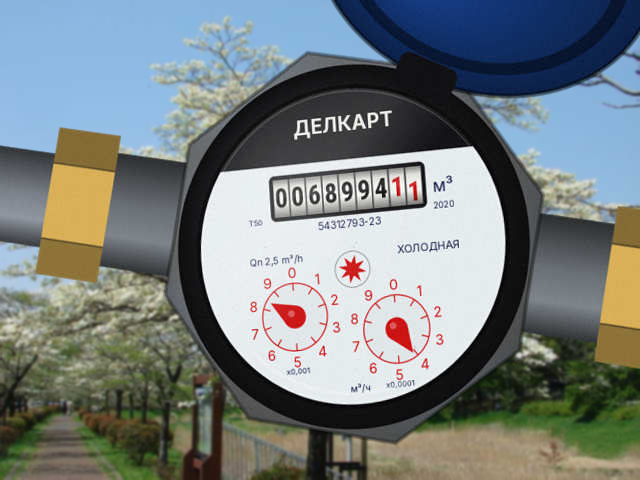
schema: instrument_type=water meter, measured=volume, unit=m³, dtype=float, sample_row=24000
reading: 68994.1084
